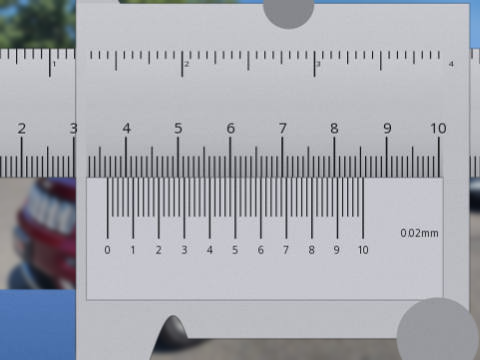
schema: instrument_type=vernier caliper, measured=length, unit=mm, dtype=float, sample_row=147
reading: 36.5
